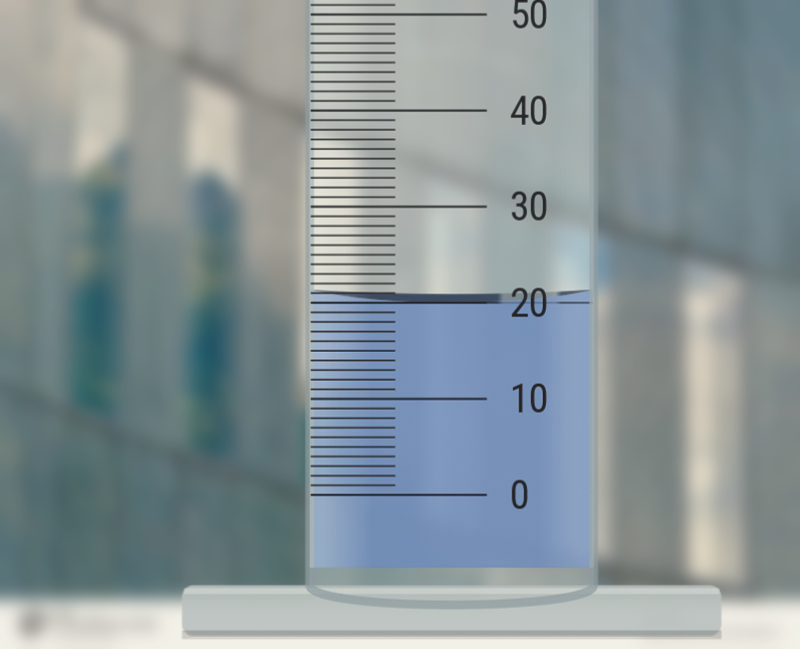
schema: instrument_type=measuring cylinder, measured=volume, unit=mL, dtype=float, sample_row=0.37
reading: 20
